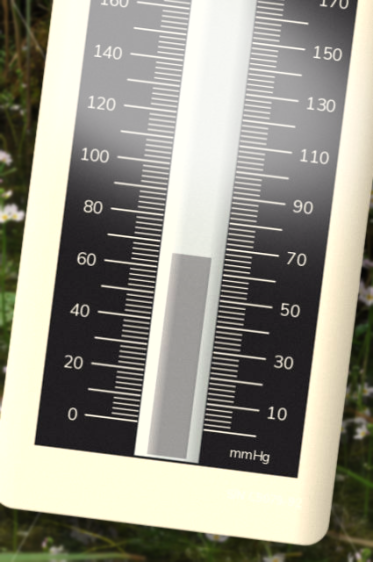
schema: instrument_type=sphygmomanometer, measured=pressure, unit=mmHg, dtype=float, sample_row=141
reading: 66
